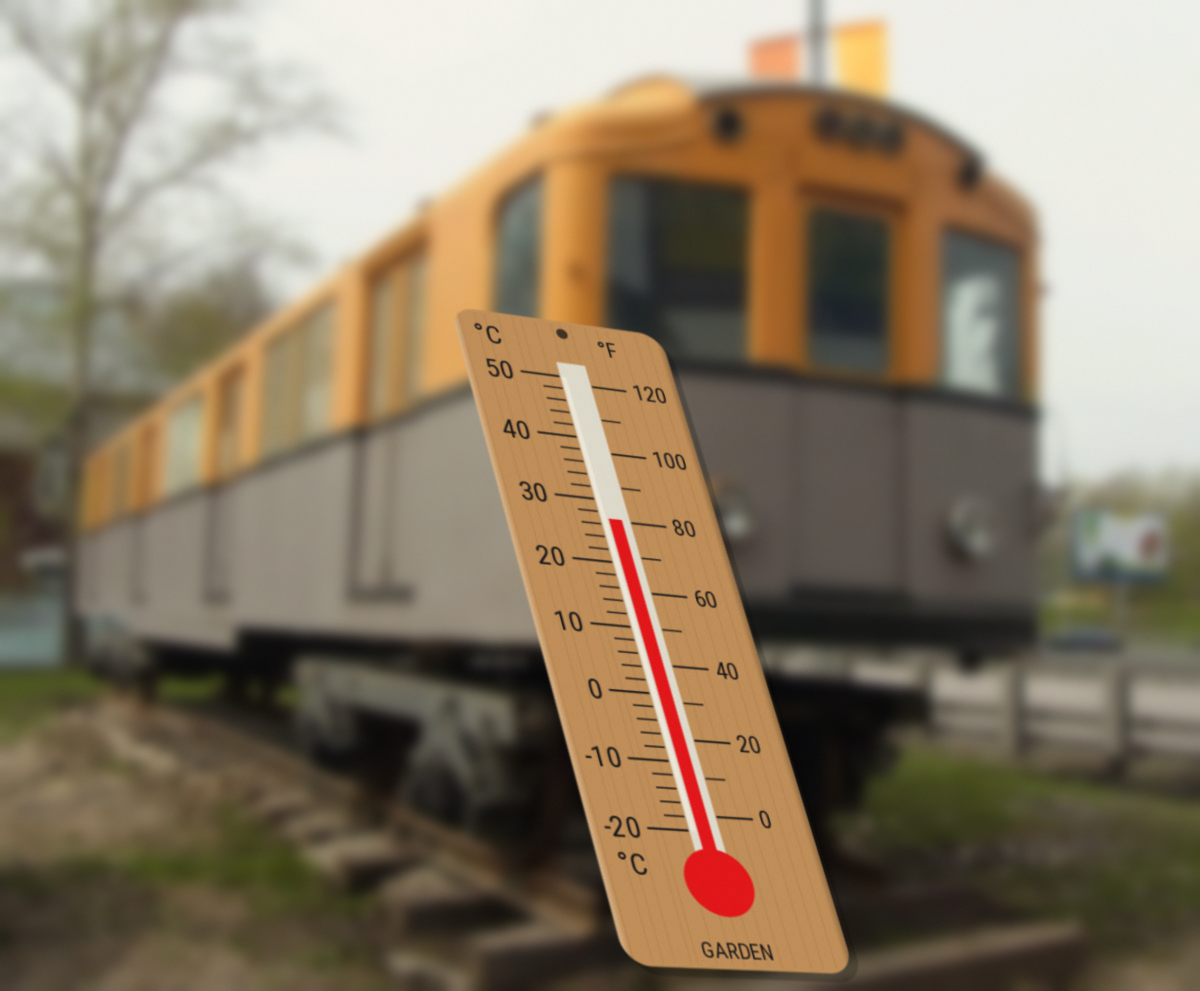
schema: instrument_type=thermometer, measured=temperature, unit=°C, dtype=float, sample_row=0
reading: 27
